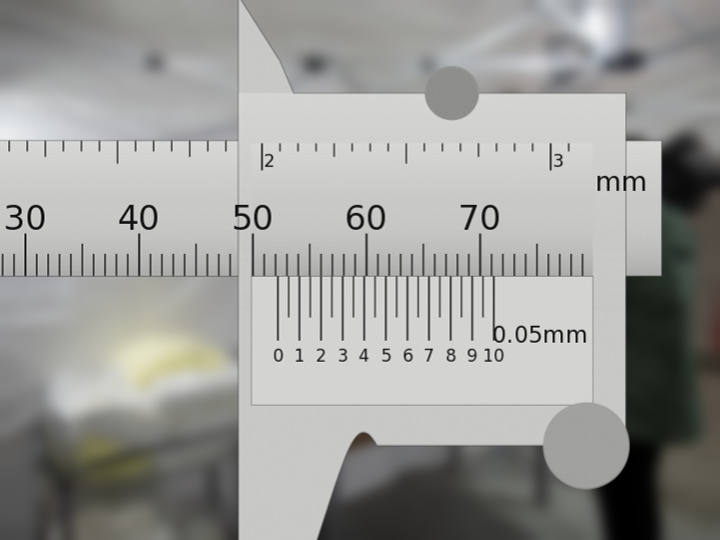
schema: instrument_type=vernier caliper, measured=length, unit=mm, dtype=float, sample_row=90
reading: 52.2
